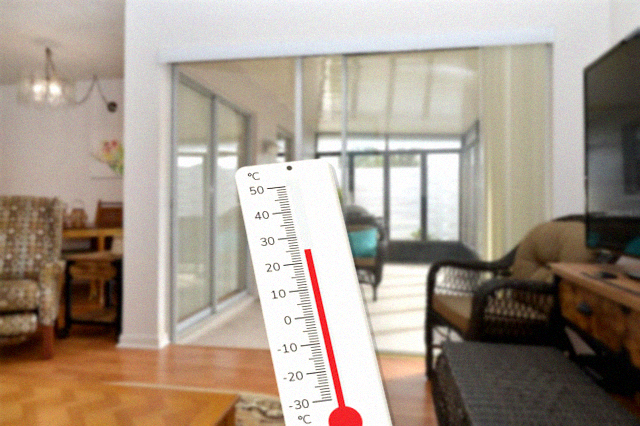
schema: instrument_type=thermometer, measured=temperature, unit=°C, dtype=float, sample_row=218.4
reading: 25
